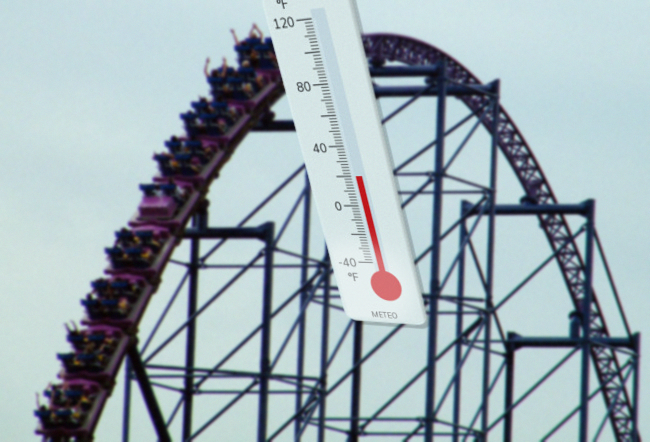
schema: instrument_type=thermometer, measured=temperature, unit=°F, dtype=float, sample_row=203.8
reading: 20
